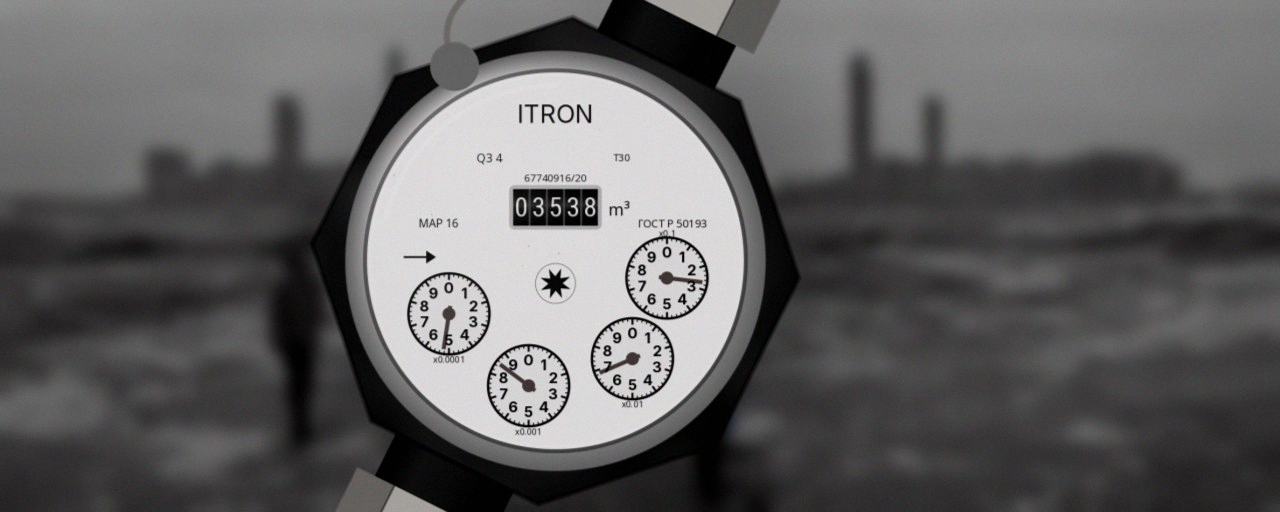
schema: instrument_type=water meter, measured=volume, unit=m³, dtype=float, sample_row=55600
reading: 3538.2685
